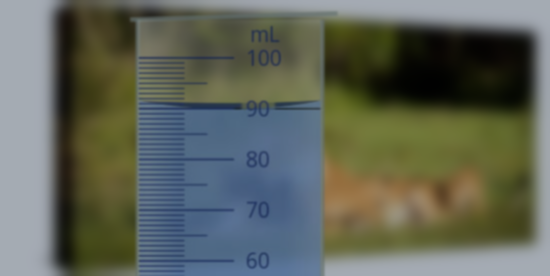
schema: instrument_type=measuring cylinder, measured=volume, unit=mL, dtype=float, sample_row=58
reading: 90
